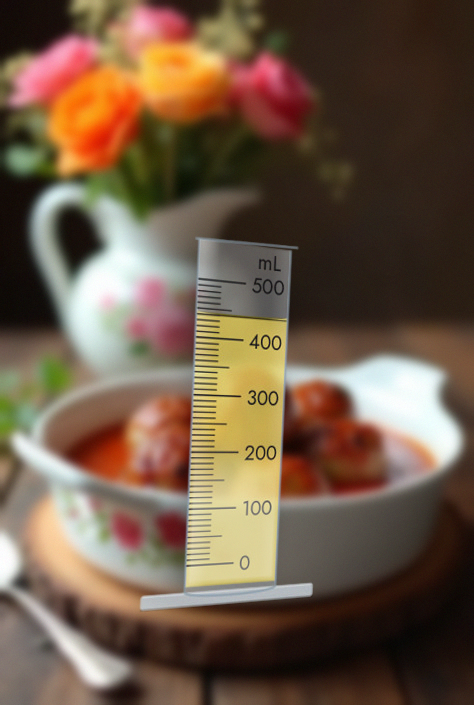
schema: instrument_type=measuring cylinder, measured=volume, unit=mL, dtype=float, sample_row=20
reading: 440
